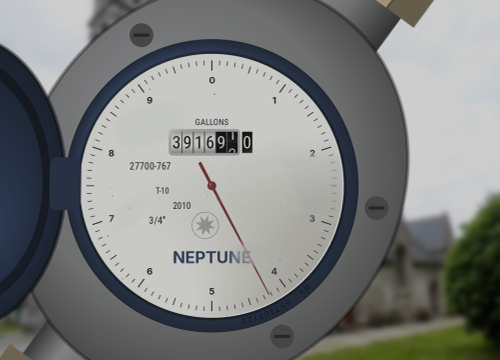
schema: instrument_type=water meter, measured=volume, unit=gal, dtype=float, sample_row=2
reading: 3916914.2
